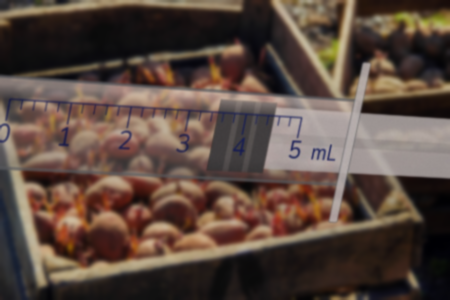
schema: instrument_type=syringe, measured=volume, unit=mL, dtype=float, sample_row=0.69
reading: 3.5
